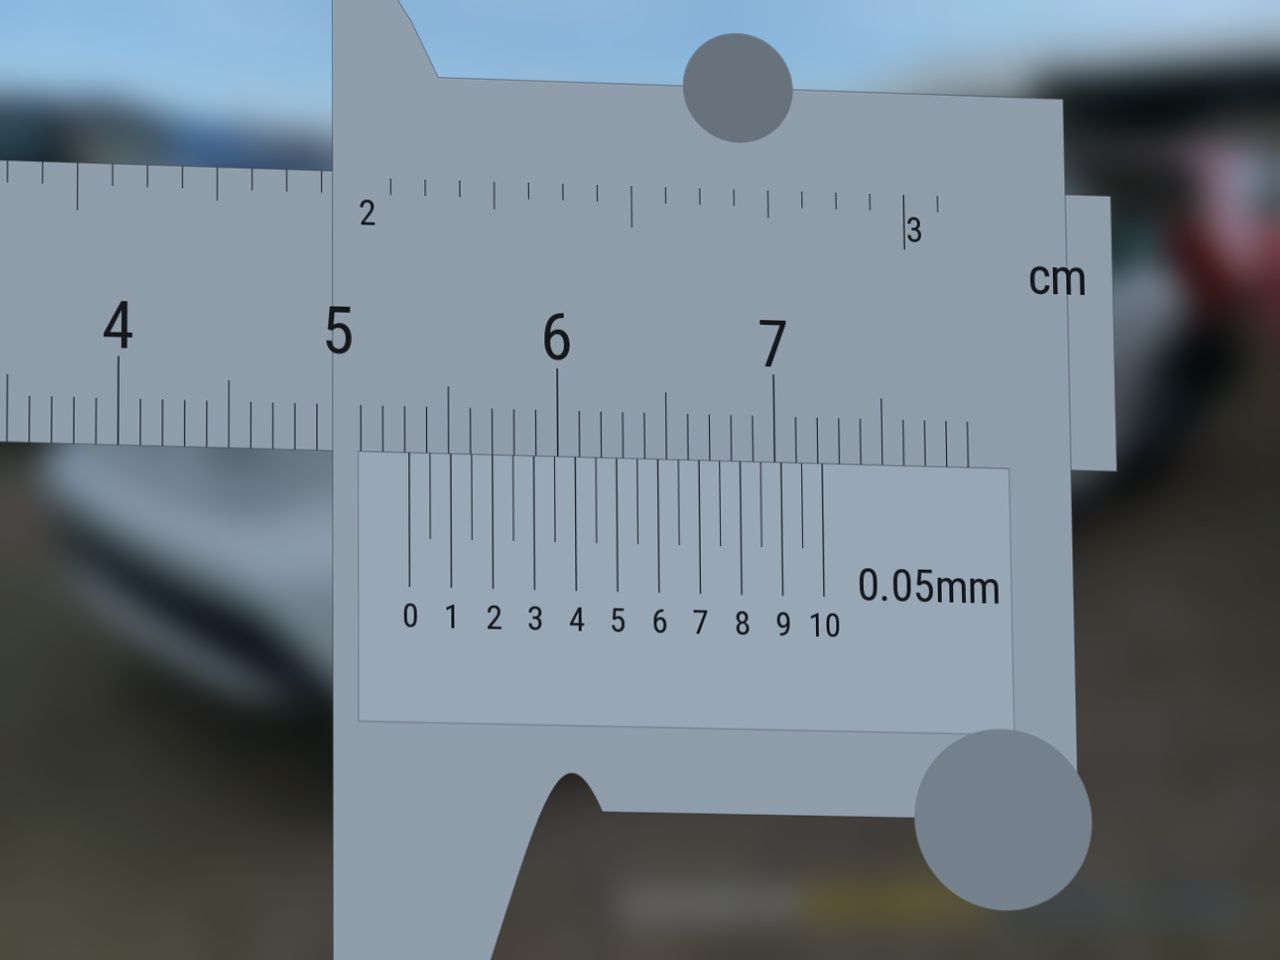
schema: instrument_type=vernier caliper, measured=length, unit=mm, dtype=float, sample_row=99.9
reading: 53.2
